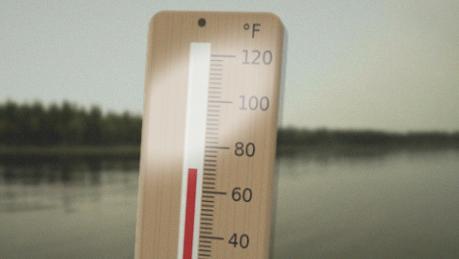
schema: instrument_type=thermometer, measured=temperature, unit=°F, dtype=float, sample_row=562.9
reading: 70
